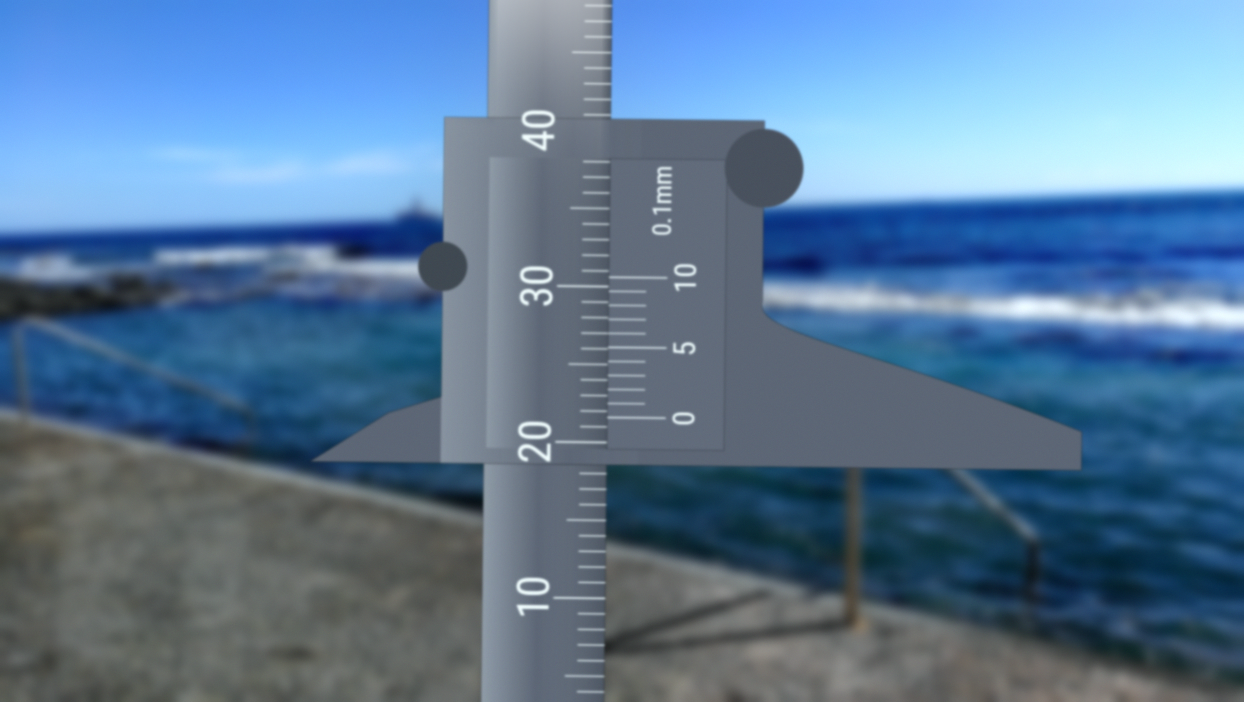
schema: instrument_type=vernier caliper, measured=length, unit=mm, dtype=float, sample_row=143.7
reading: 21.6
